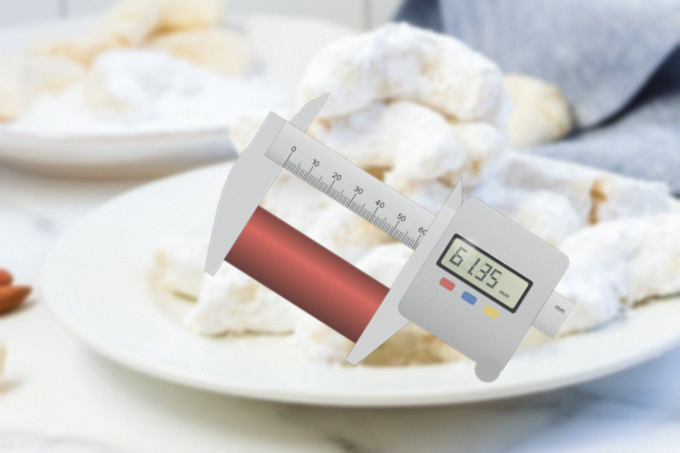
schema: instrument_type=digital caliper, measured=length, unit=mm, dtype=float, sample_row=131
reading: 61.35
